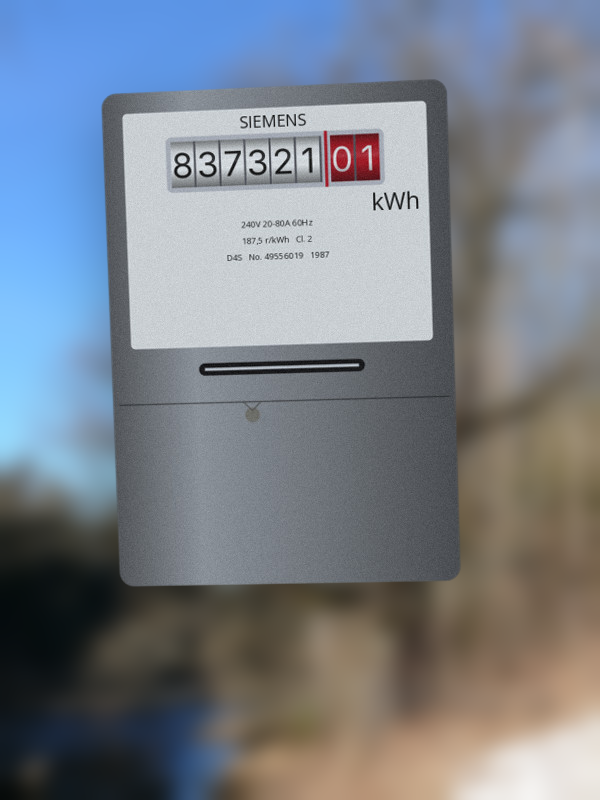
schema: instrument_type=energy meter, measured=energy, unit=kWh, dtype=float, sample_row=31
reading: 837321.01
